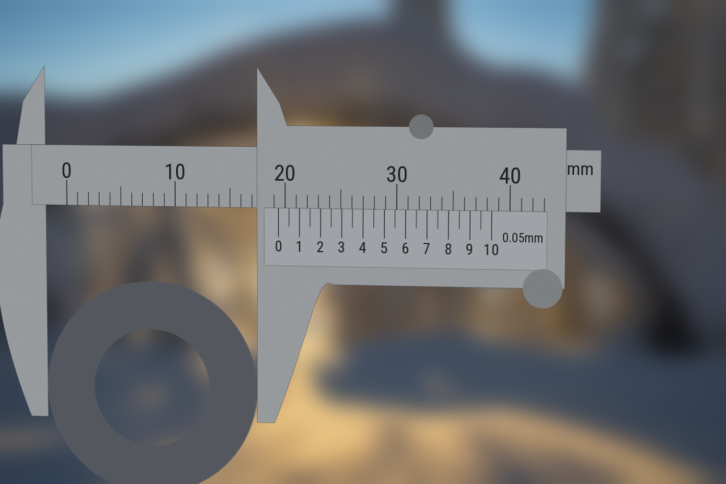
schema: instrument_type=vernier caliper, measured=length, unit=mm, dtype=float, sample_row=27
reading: 19.4
